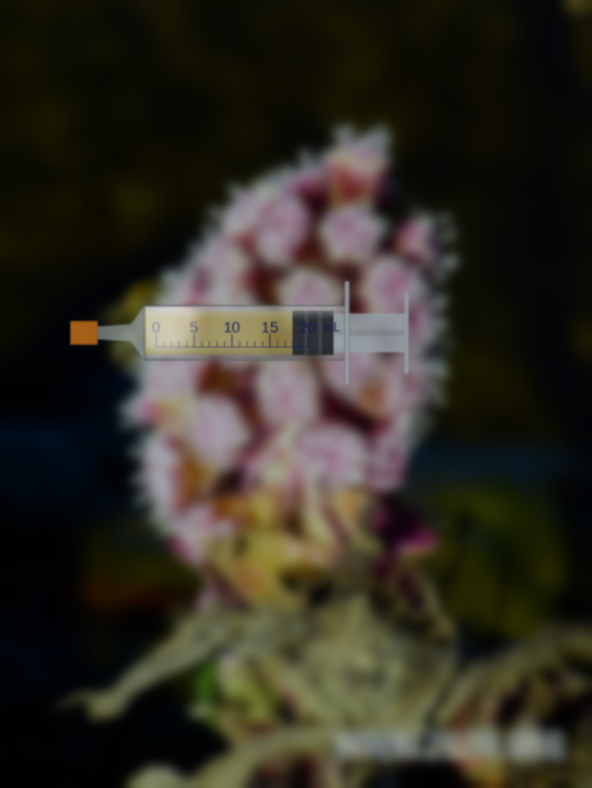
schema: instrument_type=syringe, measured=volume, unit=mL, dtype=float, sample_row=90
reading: 18
